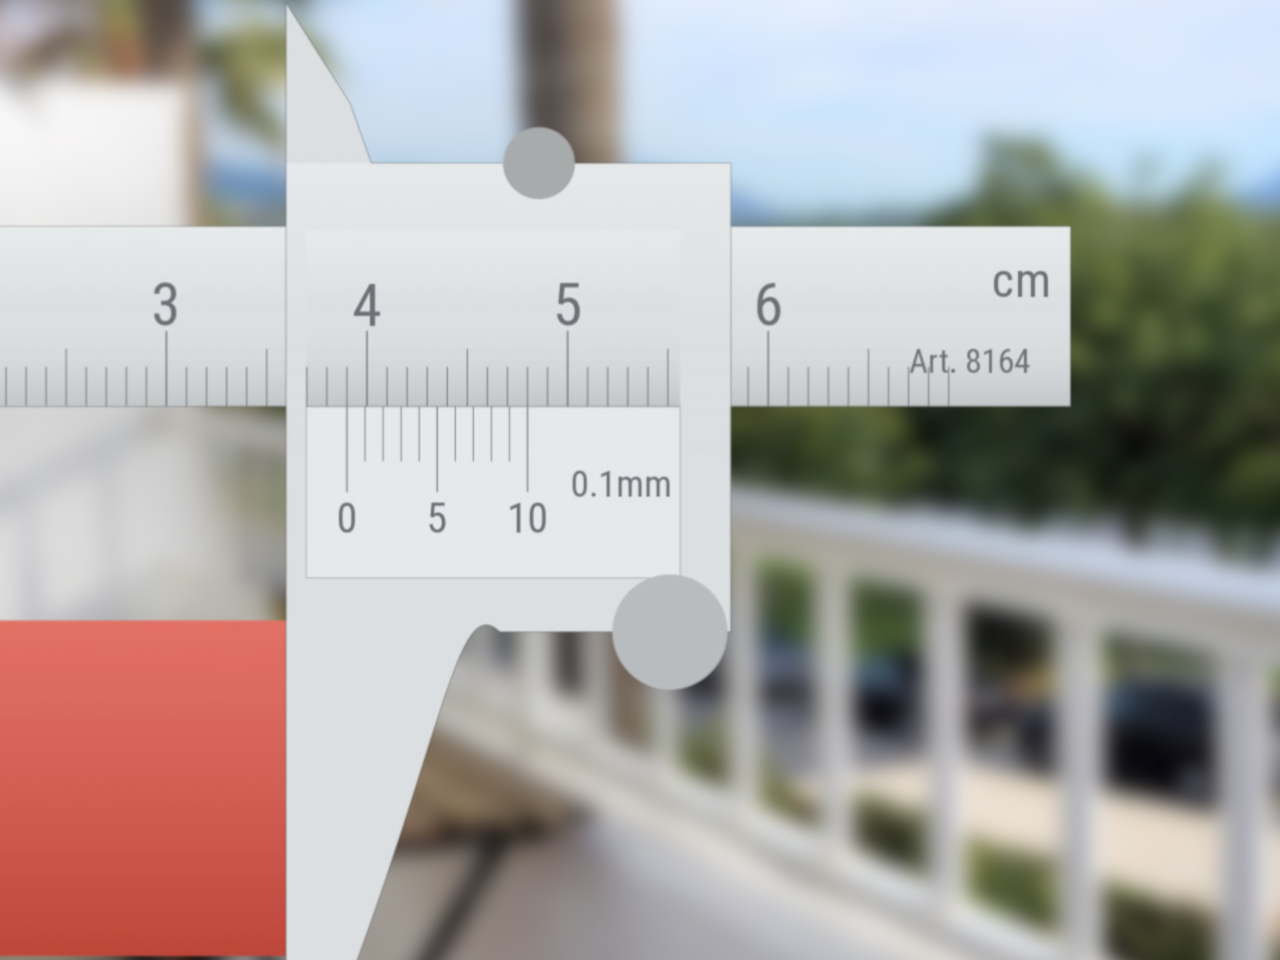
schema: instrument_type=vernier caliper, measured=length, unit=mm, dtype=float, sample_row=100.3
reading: 39.0
